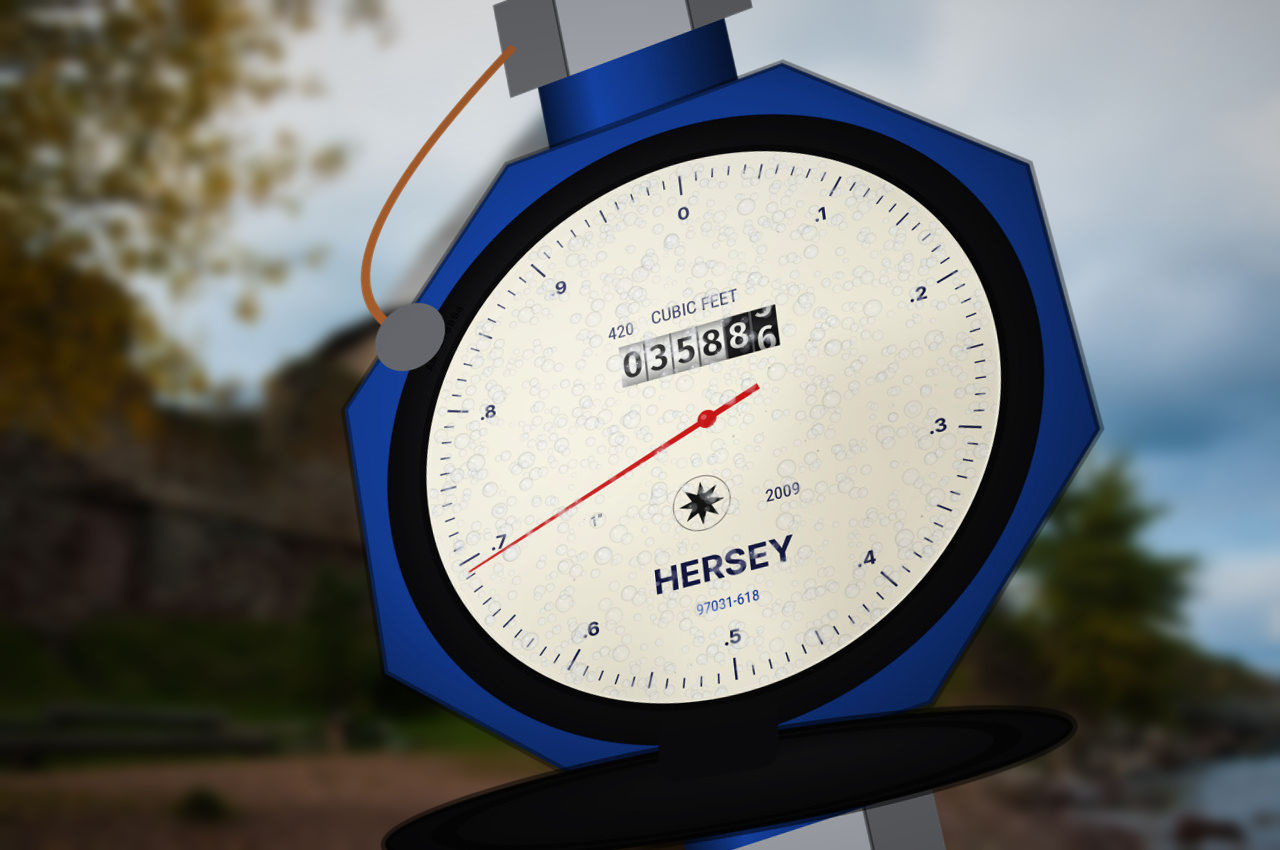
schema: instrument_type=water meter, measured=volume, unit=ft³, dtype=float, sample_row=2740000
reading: 35885.69
